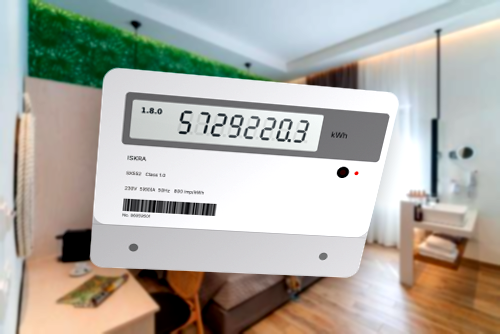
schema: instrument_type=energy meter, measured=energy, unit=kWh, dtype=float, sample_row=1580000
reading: 5729220.3
